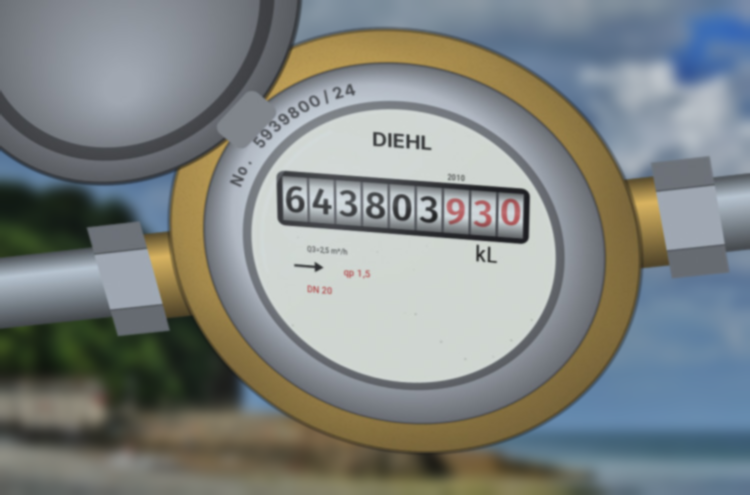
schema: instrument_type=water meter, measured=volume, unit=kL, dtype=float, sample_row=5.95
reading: 643803.930
